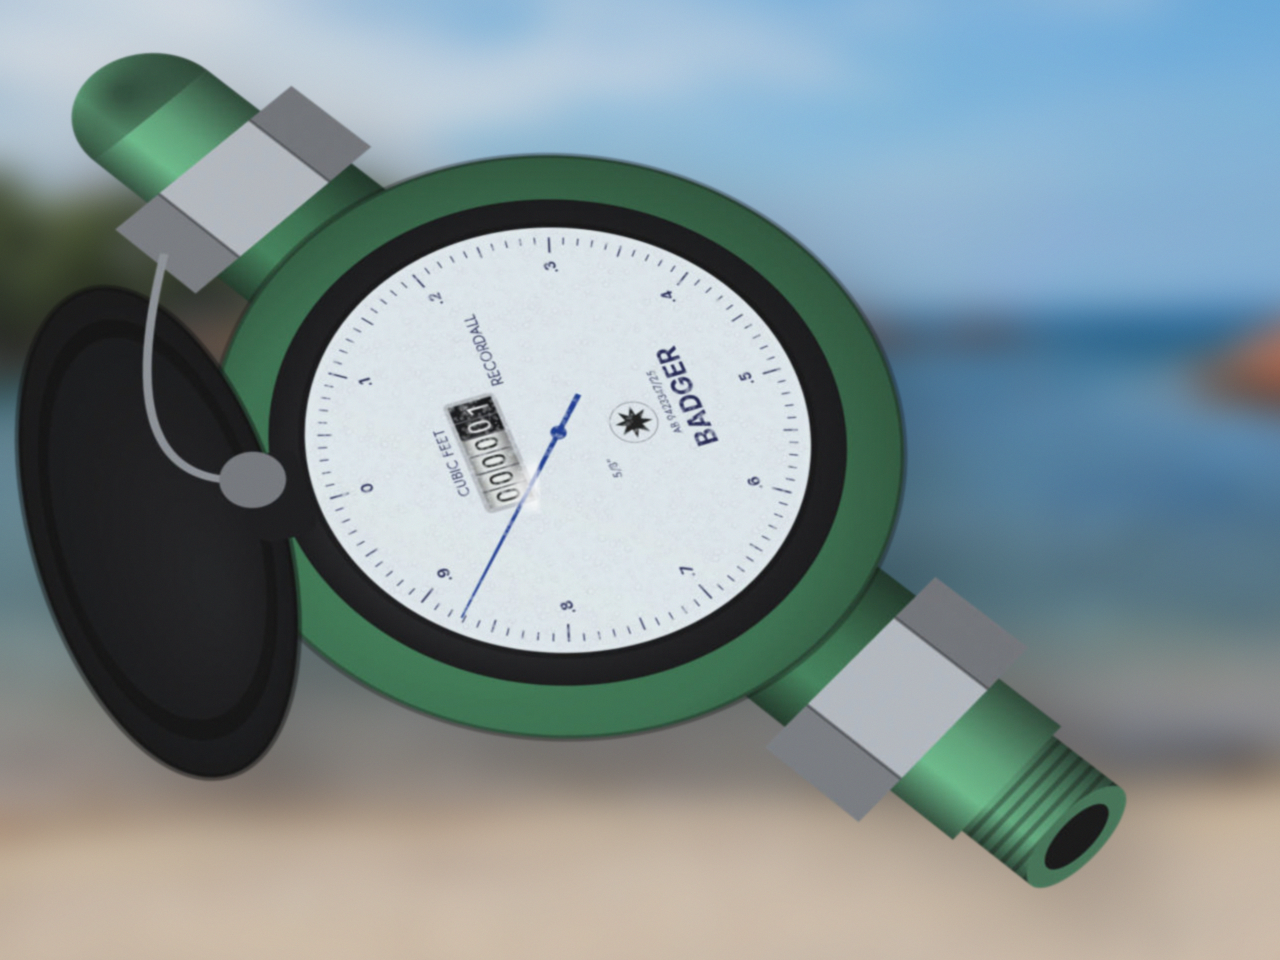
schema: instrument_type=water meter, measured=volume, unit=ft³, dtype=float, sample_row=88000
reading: 0.87
